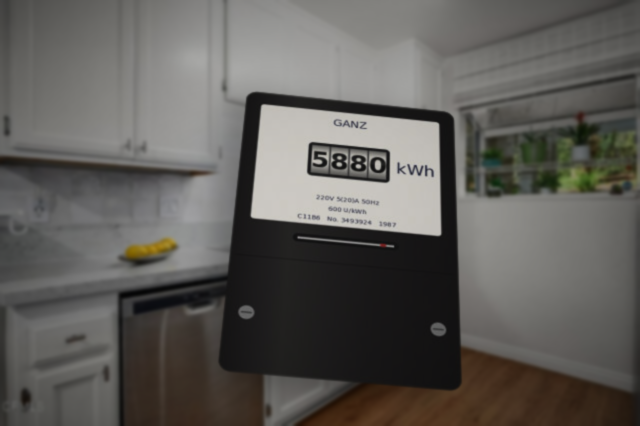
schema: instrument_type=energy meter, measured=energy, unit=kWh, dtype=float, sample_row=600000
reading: 5880
